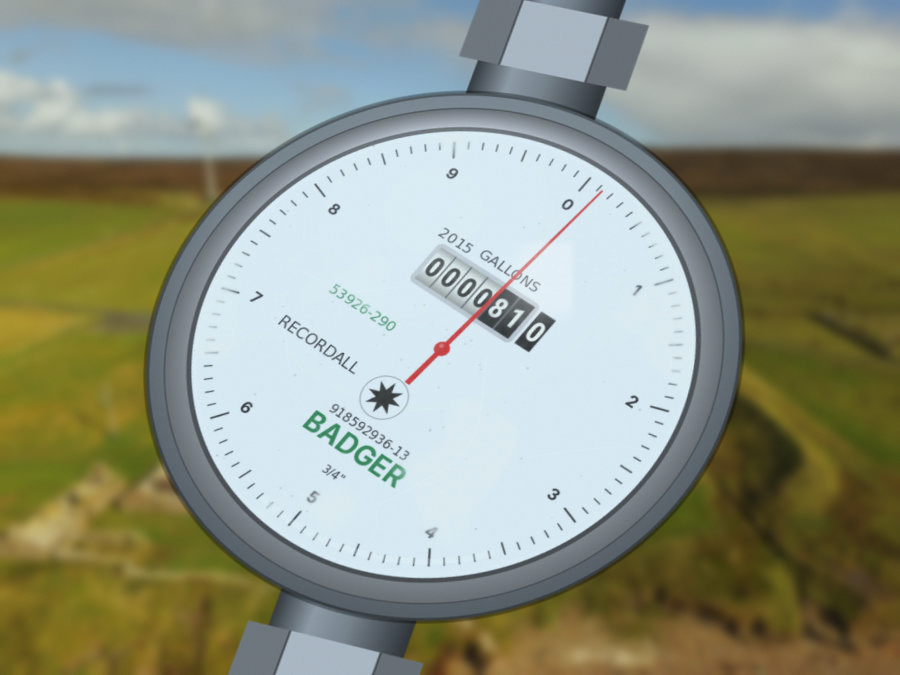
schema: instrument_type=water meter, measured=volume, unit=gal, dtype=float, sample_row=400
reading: 810.1
